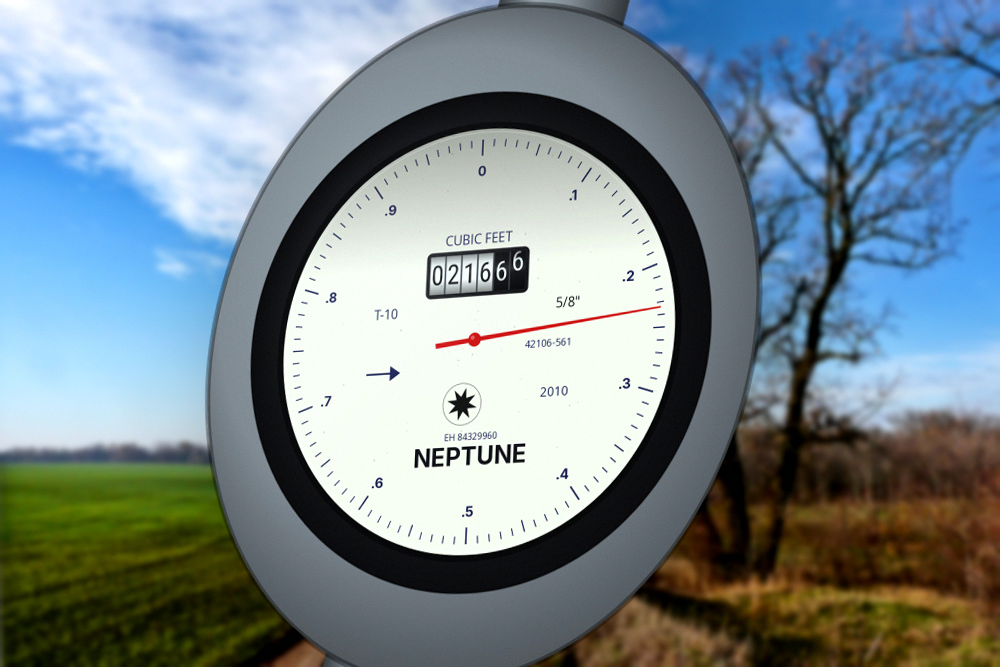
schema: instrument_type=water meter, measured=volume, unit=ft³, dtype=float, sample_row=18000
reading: 21666.23
